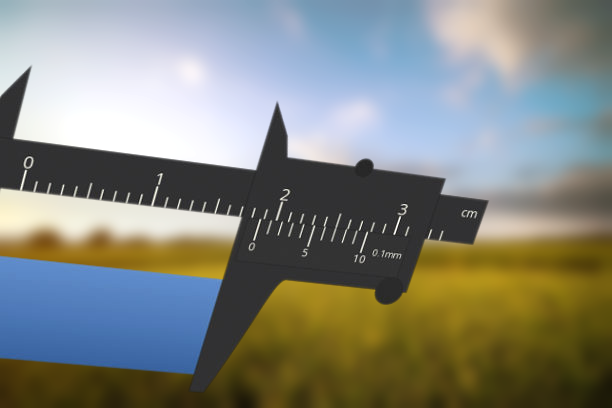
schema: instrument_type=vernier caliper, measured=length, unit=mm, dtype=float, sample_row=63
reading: 18.7
